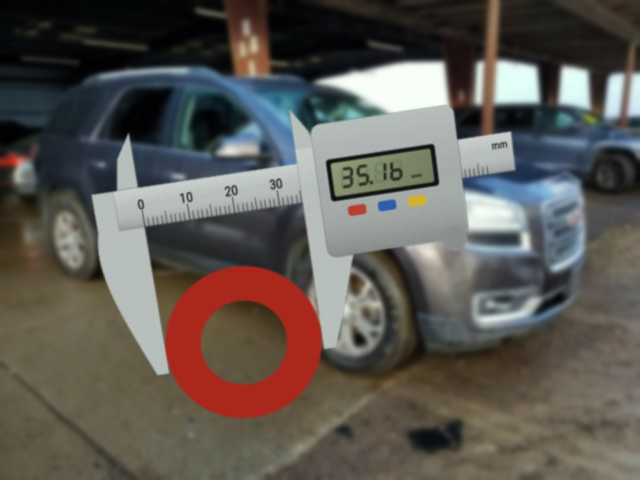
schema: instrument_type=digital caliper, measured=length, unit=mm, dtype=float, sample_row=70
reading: 35.16
